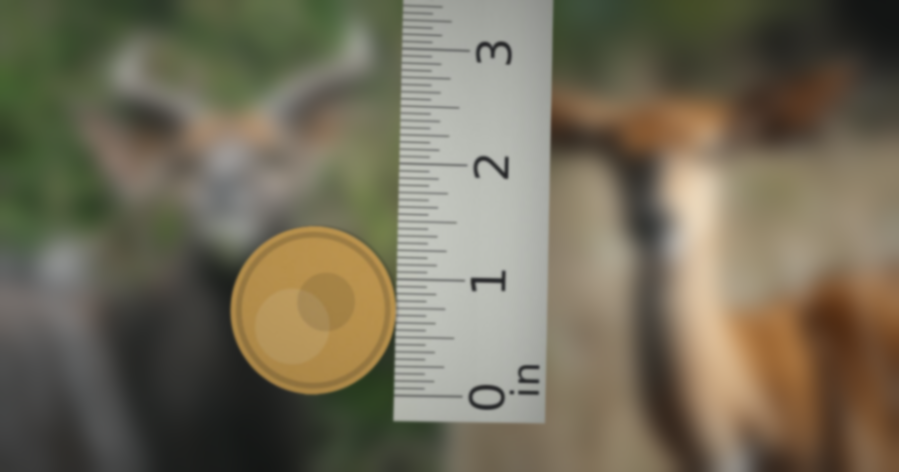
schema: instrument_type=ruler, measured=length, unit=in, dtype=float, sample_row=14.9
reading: 1.4375
